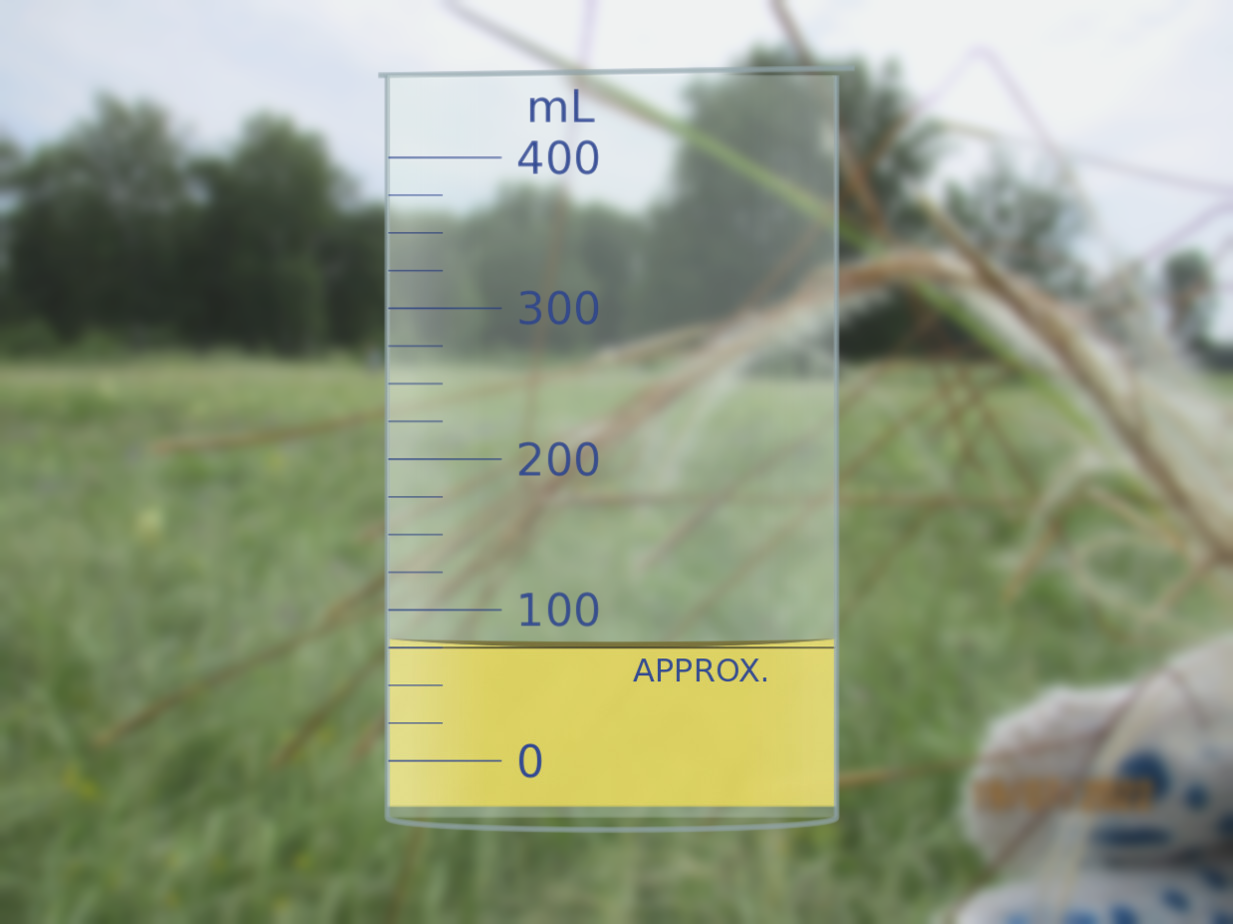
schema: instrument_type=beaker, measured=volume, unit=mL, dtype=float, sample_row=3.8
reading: 75
